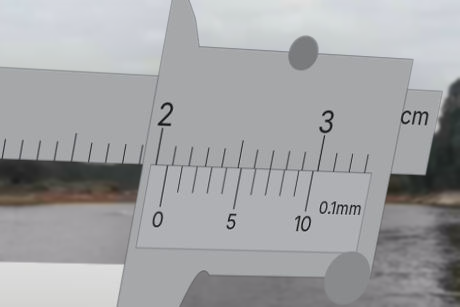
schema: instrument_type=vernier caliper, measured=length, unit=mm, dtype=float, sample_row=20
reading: 20.7
